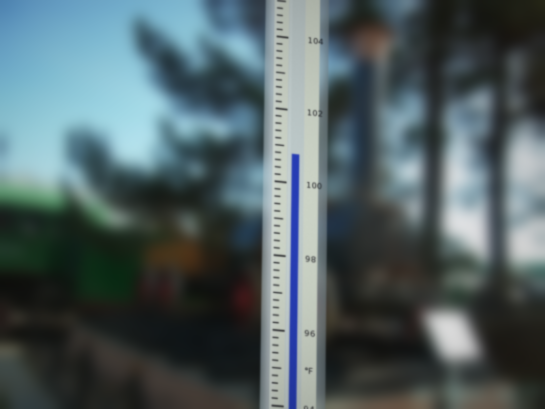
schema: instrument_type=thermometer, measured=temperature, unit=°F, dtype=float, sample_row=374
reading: 100.8
